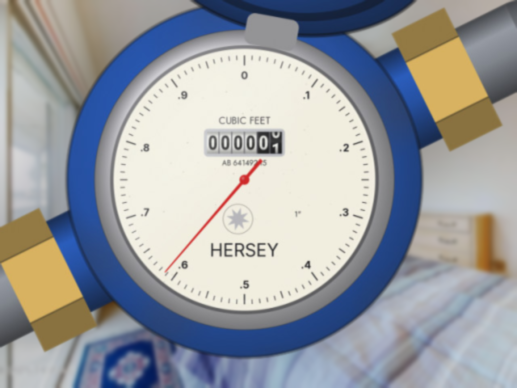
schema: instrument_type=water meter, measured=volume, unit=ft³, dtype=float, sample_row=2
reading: 0.61
